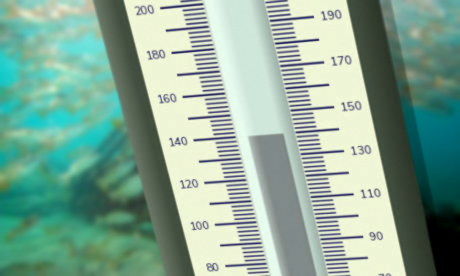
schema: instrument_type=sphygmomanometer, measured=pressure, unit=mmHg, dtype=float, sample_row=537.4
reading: 140
